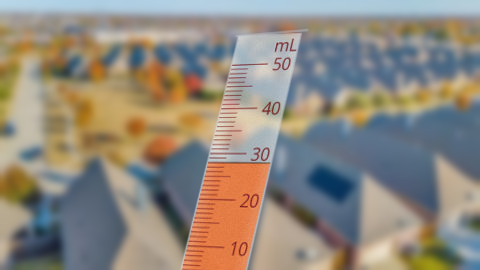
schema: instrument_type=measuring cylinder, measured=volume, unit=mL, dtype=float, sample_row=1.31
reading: 28
